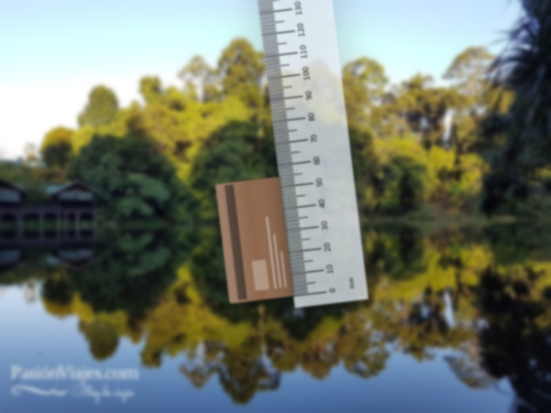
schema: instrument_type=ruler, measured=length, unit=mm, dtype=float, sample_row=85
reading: 55
